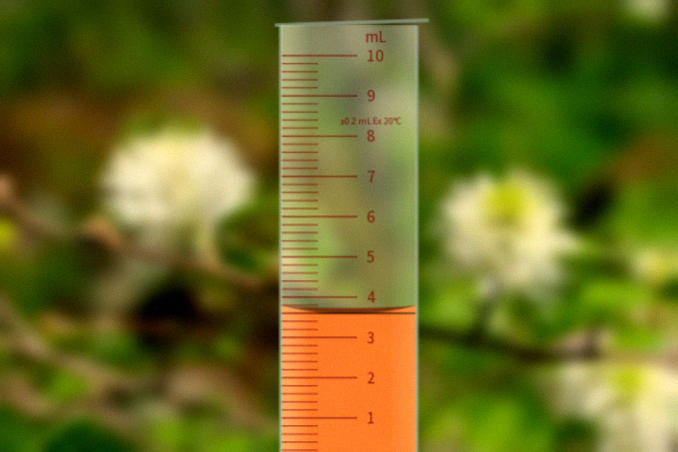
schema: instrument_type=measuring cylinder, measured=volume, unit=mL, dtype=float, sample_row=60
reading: 3.6
